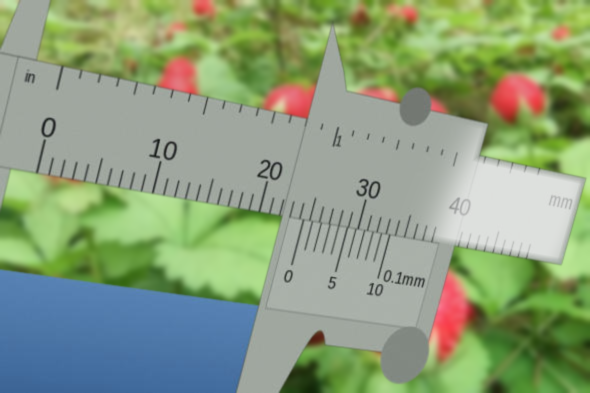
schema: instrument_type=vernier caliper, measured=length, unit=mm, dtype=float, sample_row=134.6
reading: 24.4
